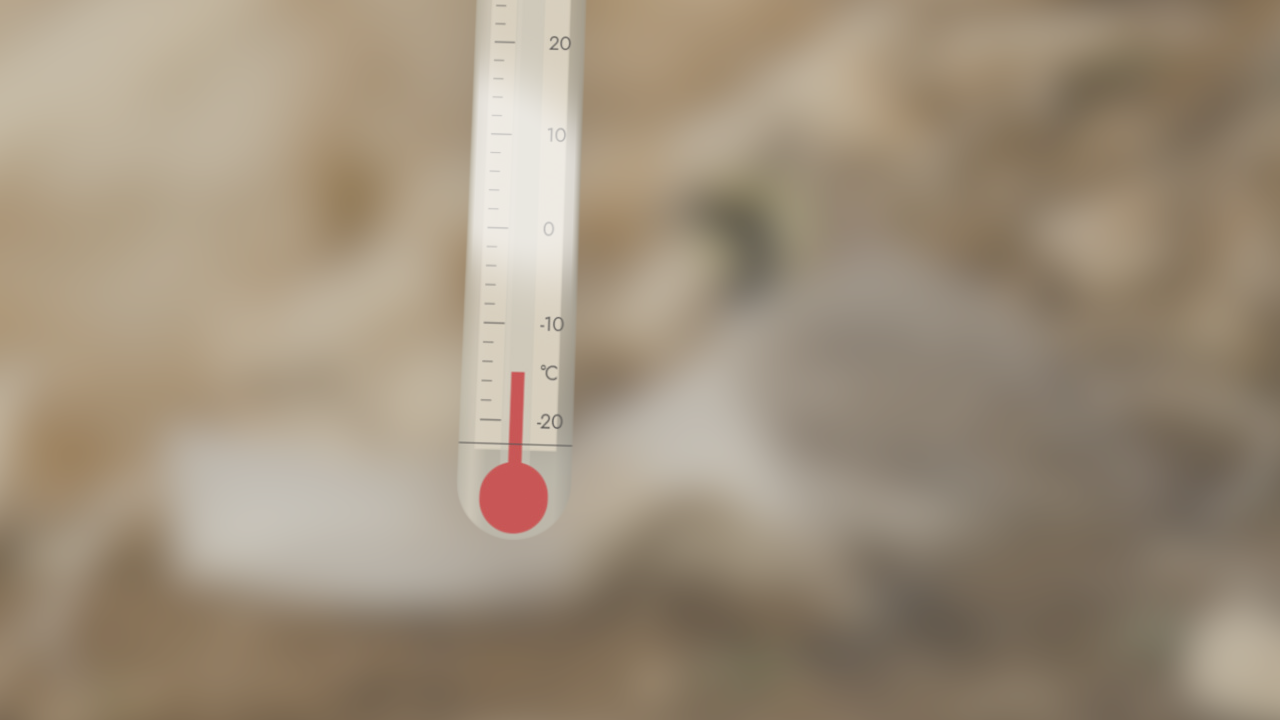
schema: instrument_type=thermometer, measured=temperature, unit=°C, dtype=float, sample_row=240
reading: -15
